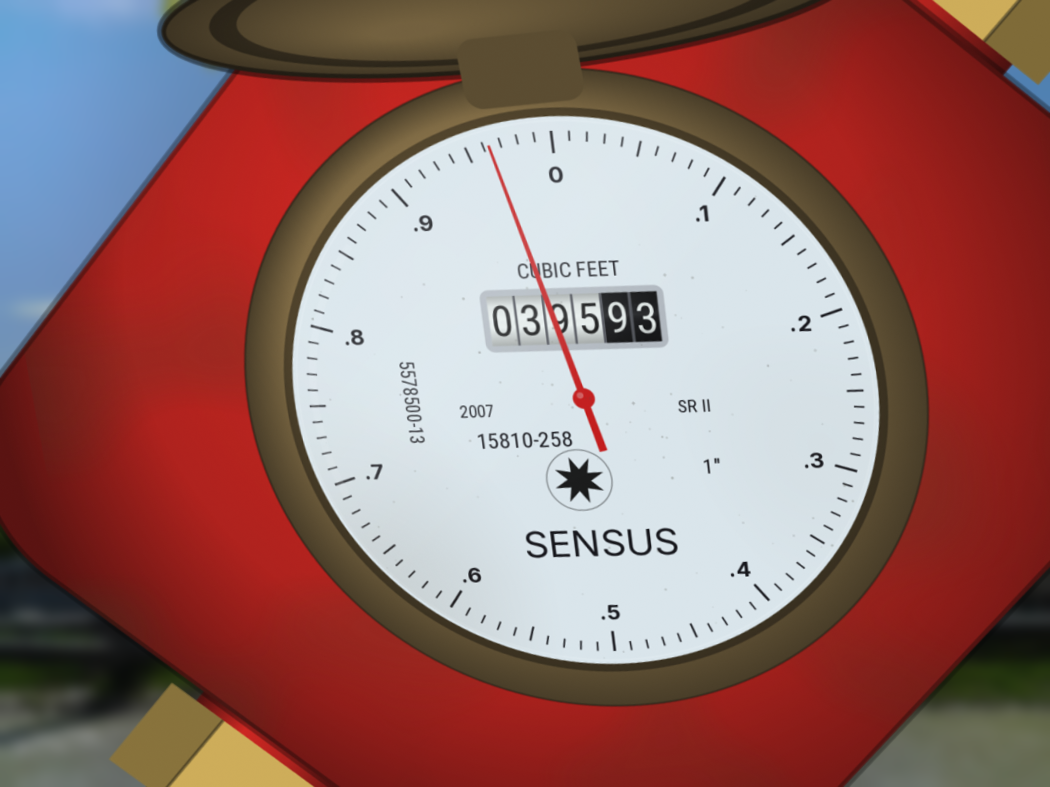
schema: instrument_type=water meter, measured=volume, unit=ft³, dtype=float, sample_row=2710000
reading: 39592.96
